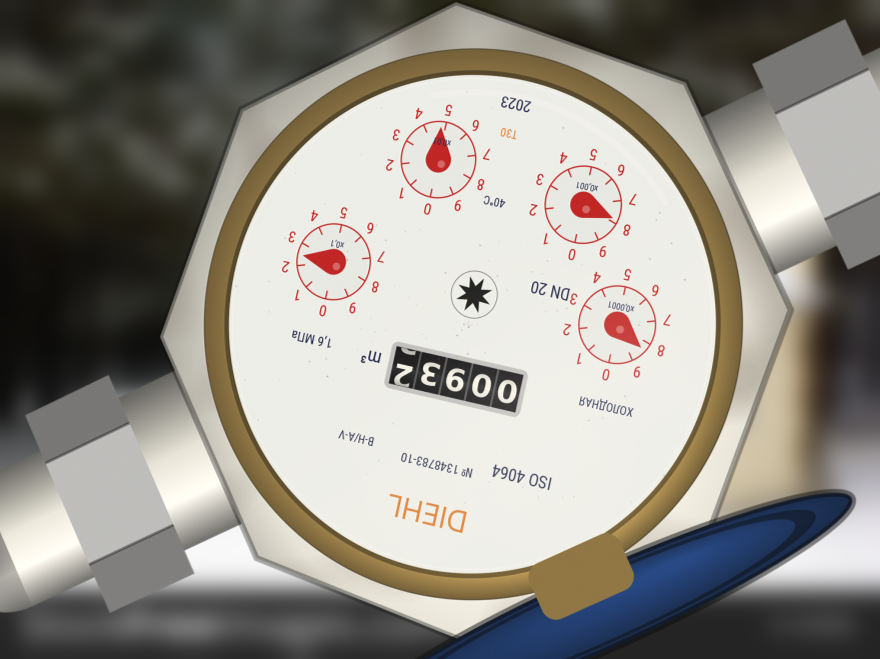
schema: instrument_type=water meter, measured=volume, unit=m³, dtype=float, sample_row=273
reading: 932.2478
